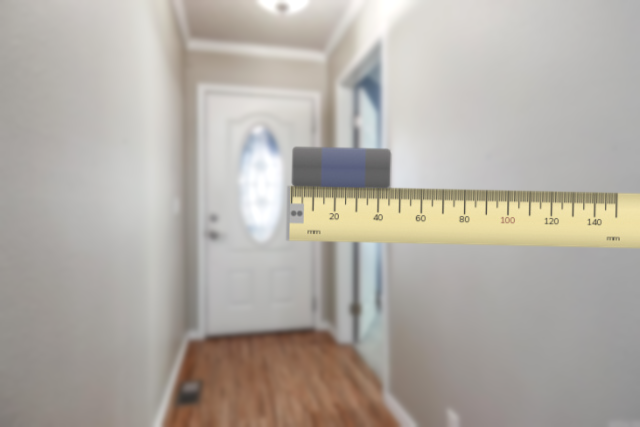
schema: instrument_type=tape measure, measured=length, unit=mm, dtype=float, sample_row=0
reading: 45
